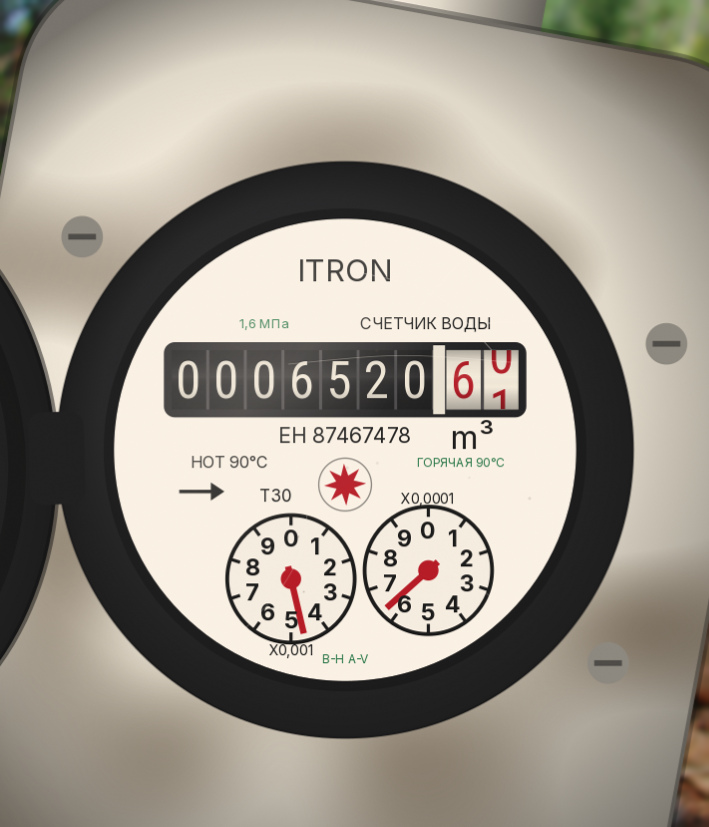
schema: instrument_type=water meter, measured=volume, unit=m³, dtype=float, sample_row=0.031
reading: 6520.6046
